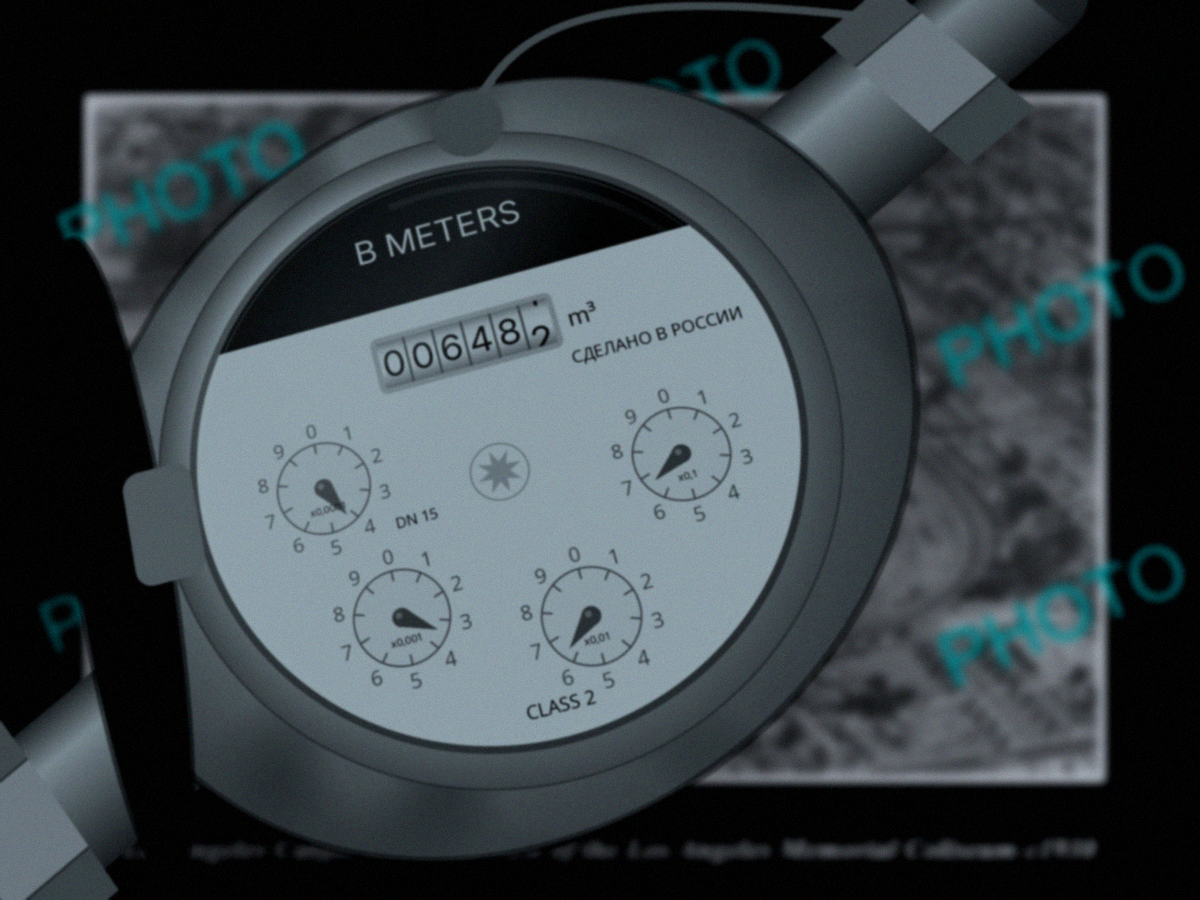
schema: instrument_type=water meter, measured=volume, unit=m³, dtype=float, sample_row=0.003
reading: 6481.6634
